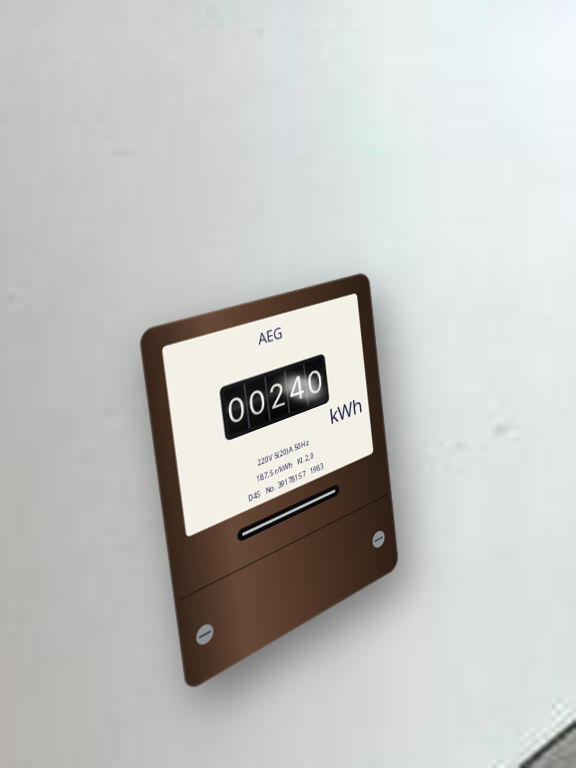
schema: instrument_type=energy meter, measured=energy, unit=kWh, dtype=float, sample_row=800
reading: 240
